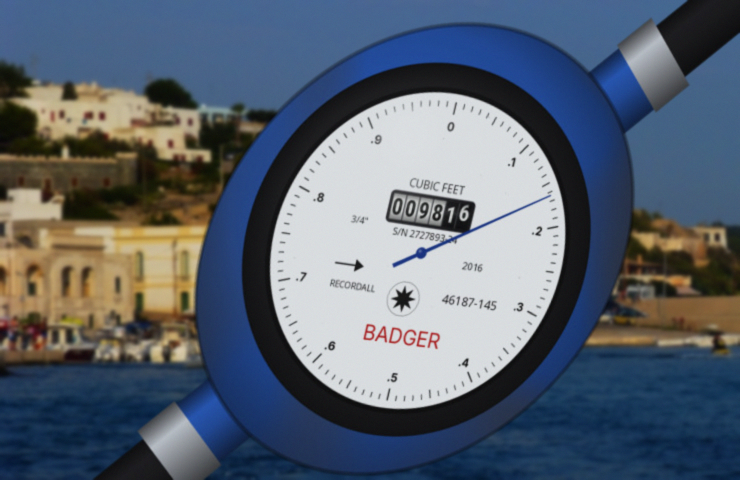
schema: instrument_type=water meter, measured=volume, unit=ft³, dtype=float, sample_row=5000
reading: 9816.16
